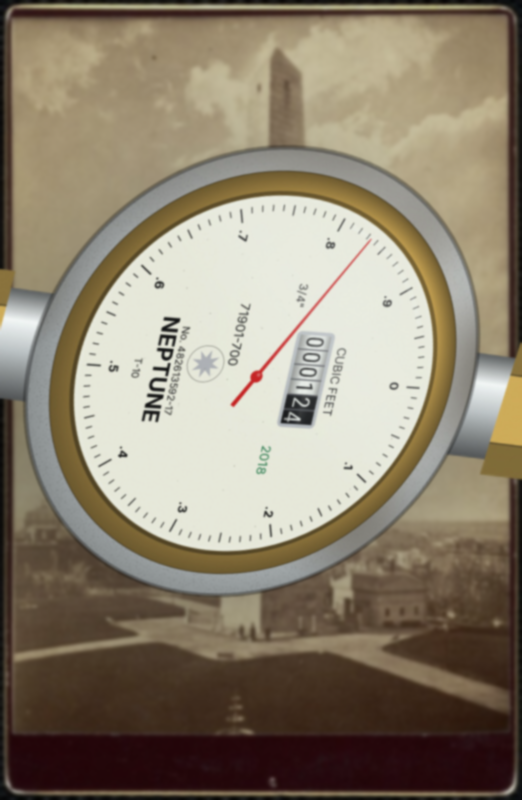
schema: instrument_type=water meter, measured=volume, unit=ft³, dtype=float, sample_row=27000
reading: 123.83
